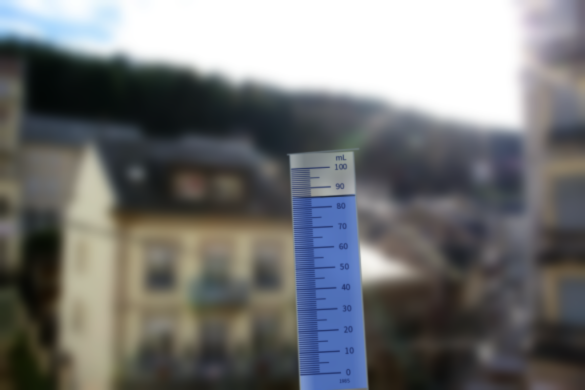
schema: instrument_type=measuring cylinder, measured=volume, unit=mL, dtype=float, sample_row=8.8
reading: 85
